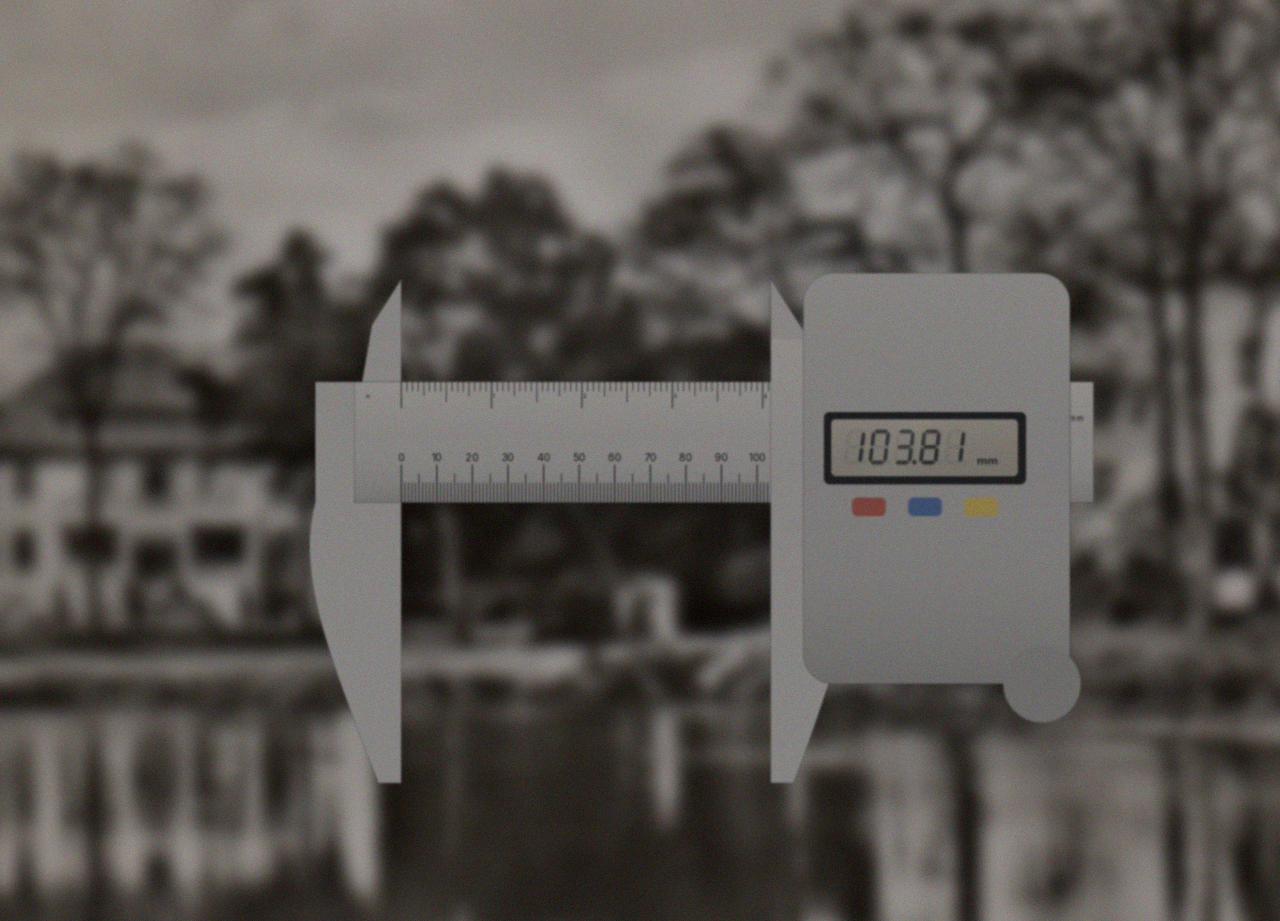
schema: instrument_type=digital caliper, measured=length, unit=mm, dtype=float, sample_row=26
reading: 103.81
